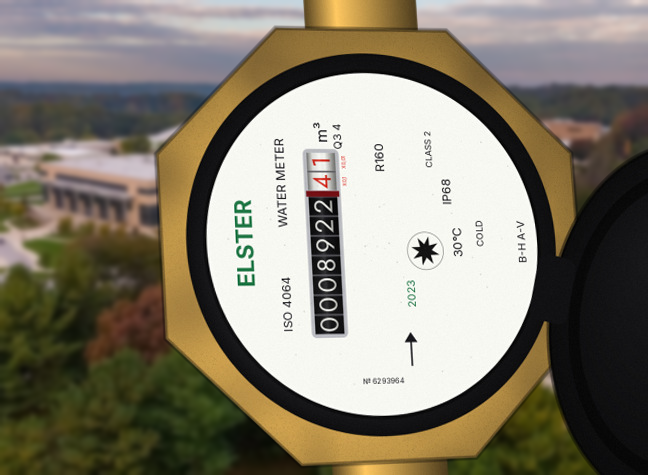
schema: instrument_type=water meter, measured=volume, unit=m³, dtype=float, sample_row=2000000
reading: 8922.41
